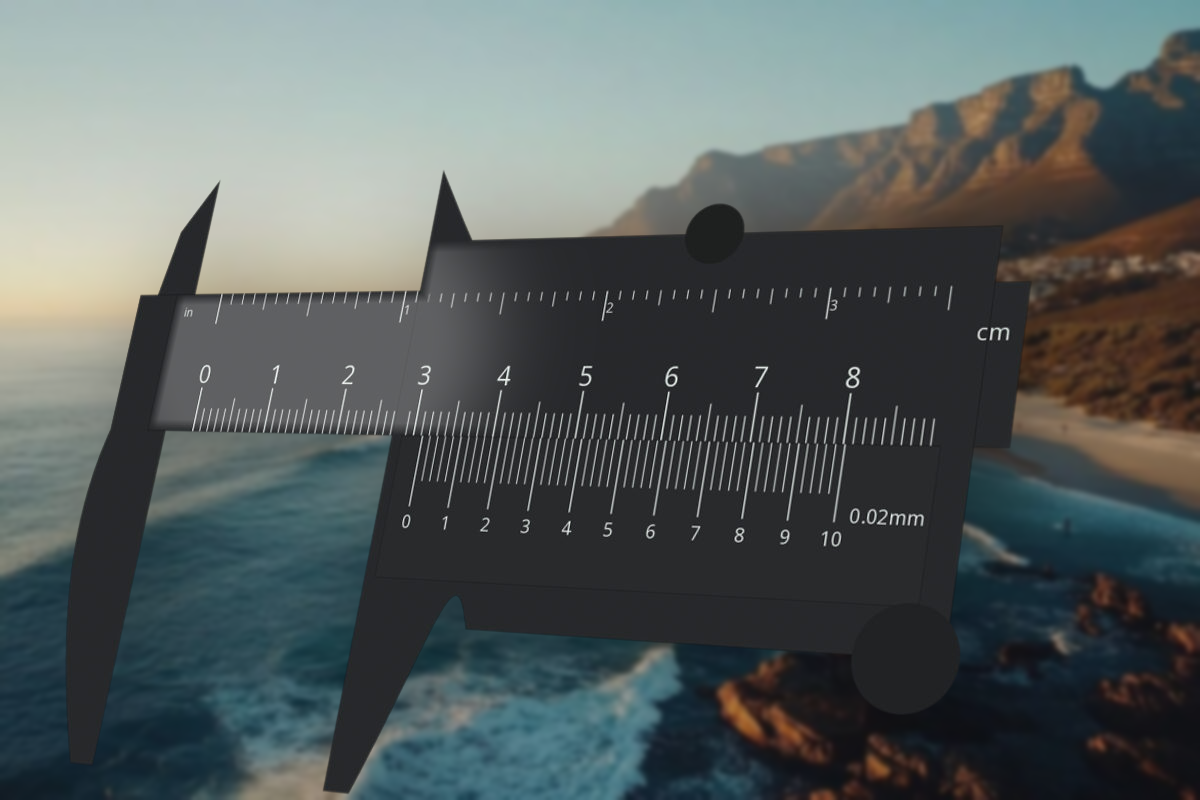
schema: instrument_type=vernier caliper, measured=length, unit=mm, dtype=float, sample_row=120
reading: 31.2
